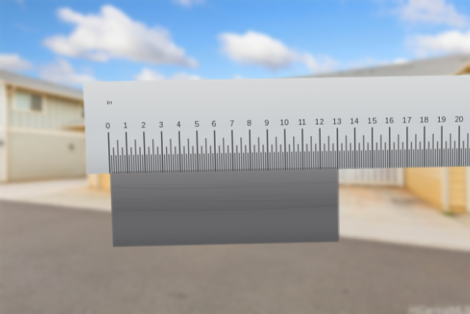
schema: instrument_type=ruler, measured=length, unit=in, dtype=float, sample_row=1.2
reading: 13
